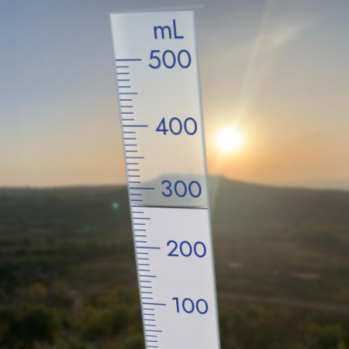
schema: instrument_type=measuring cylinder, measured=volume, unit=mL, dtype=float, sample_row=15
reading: 270
